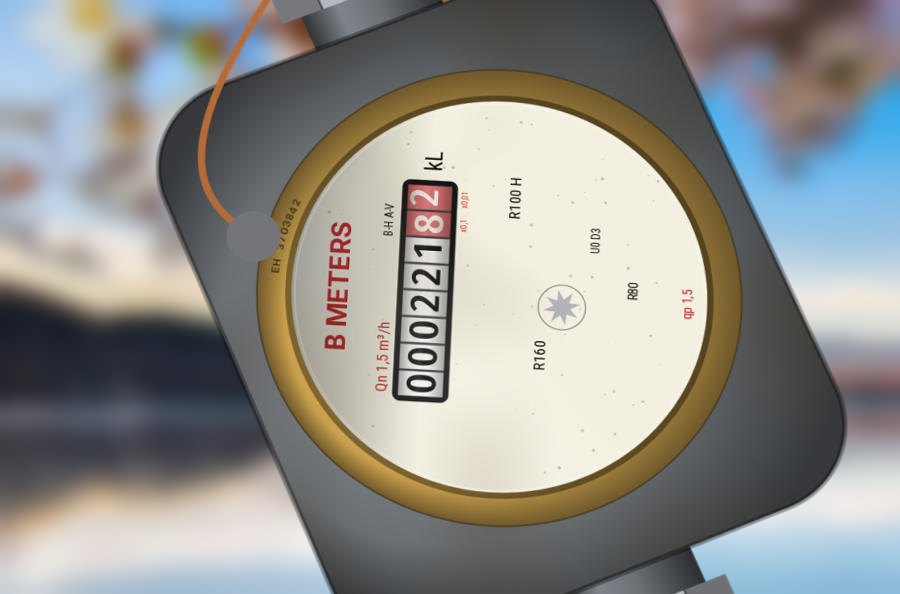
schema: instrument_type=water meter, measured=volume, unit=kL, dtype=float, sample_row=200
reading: 221.82
